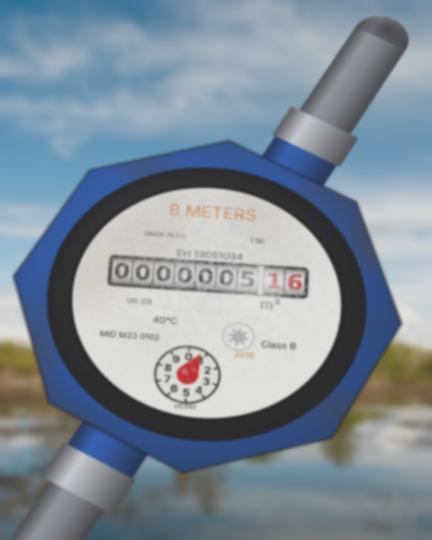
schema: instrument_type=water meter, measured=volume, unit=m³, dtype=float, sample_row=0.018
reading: 5.160
